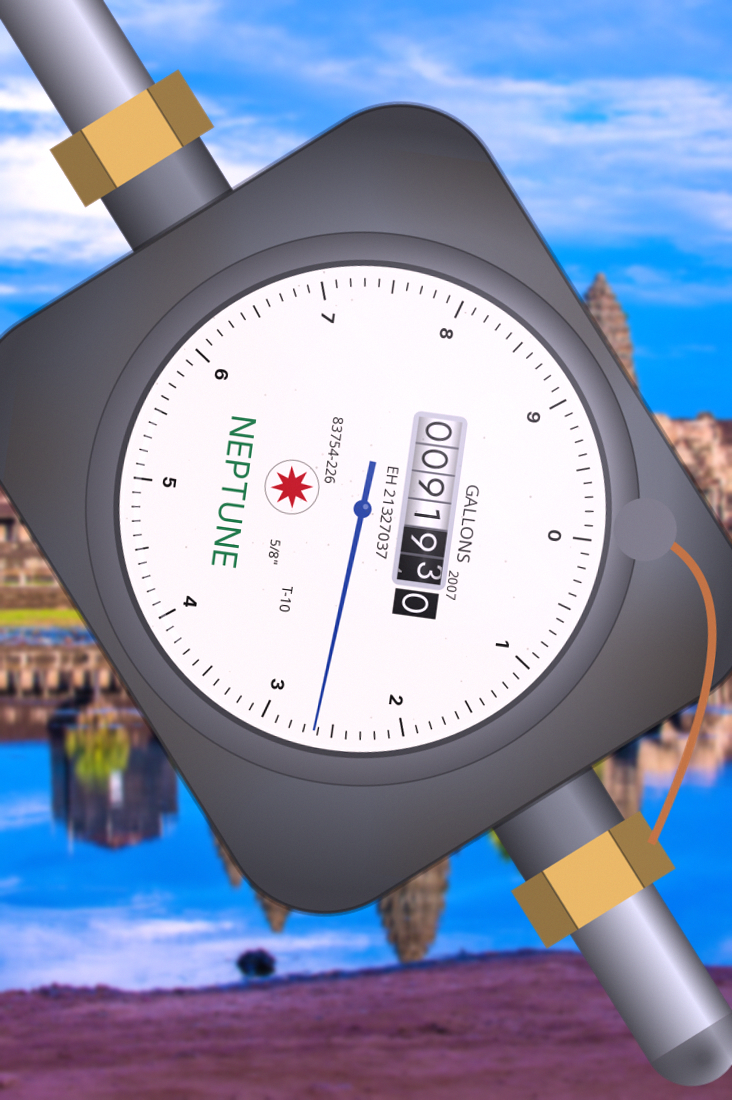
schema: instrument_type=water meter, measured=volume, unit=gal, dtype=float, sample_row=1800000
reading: 91932.6
